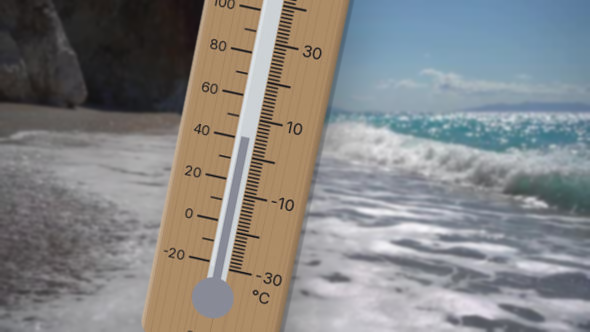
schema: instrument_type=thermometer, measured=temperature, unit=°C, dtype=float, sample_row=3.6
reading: 5
